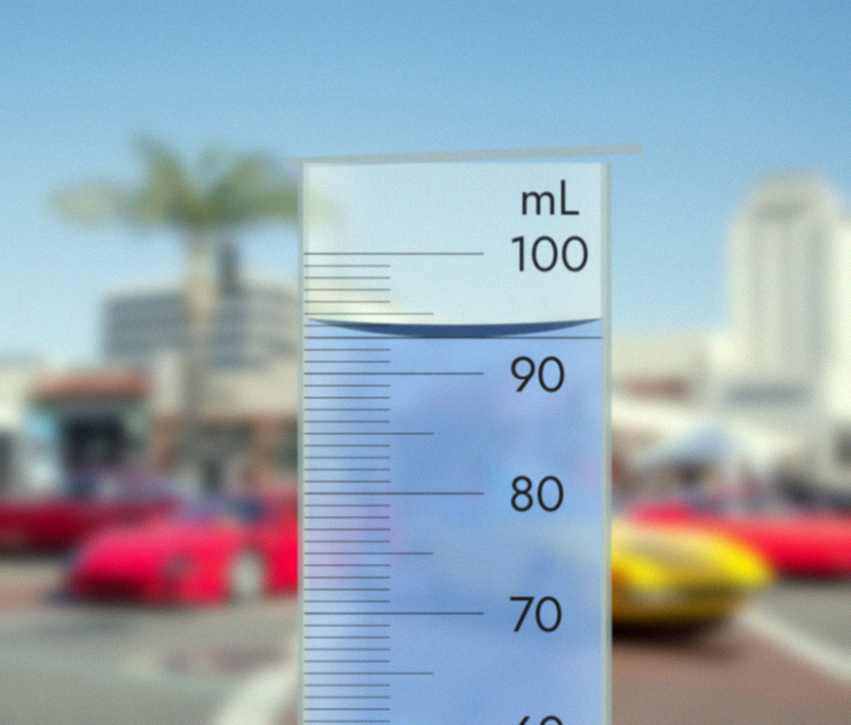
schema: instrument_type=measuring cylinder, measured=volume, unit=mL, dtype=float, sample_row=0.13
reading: 93
